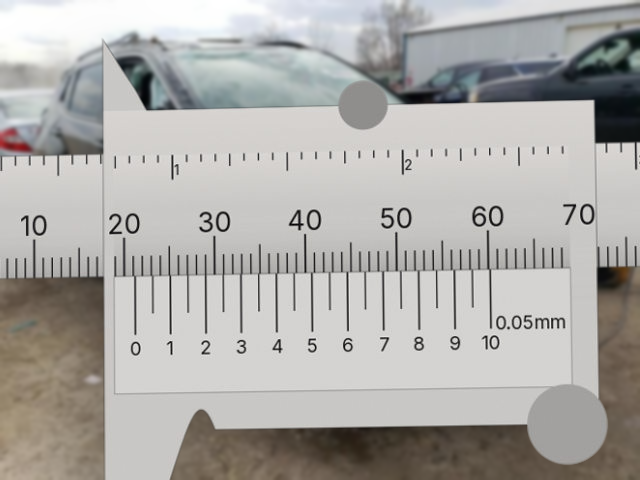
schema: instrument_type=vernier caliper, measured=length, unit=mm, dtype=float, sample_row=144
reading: 21.2
